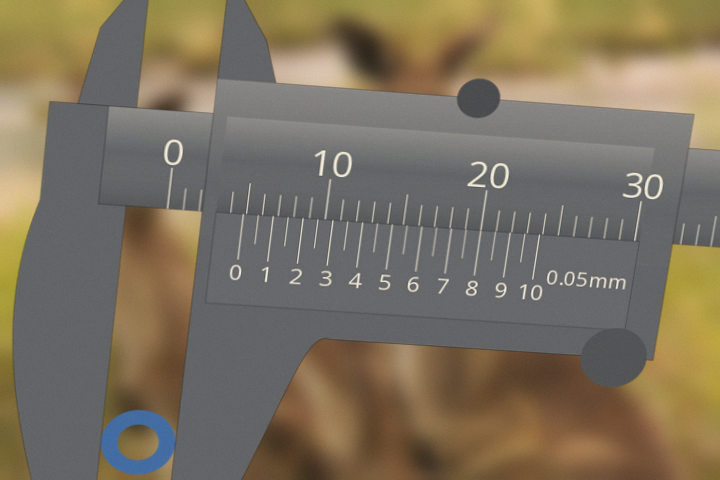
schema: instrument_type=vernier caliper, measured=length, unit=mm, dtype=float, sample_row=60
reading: 4.8
